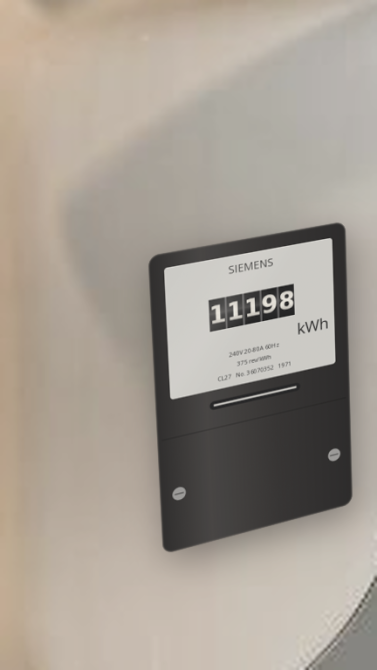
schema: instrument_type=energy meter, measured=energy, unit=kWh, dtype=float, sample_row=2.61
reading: 11198
